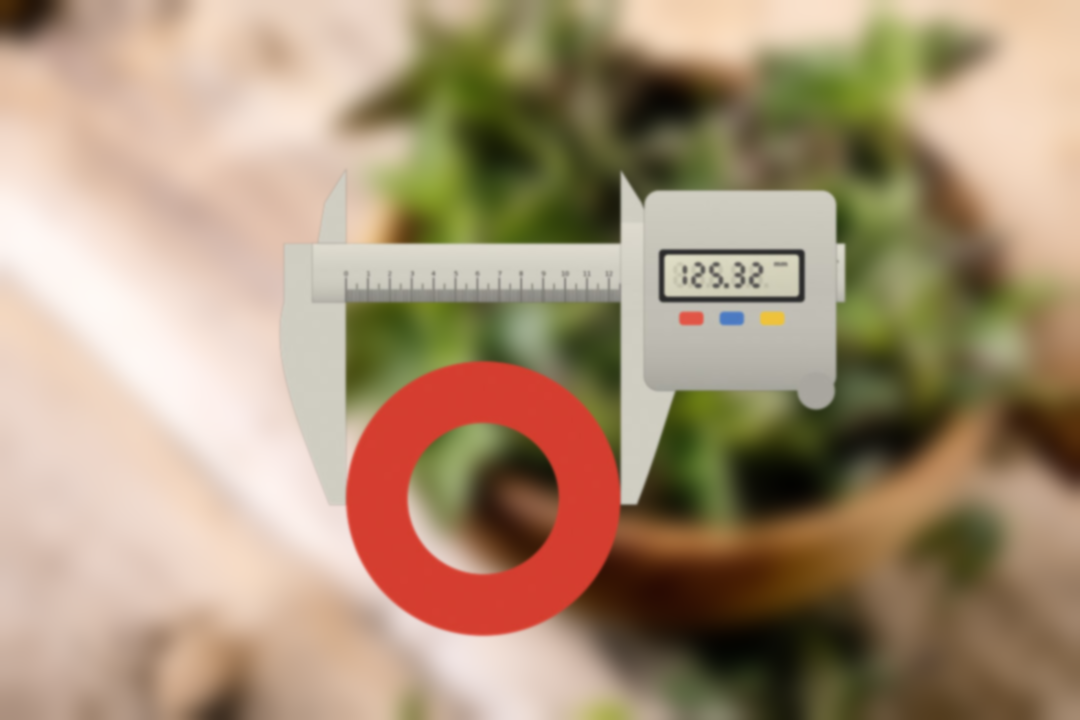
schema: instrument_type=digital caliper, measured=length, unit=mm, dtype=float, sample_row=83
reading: 125.32
